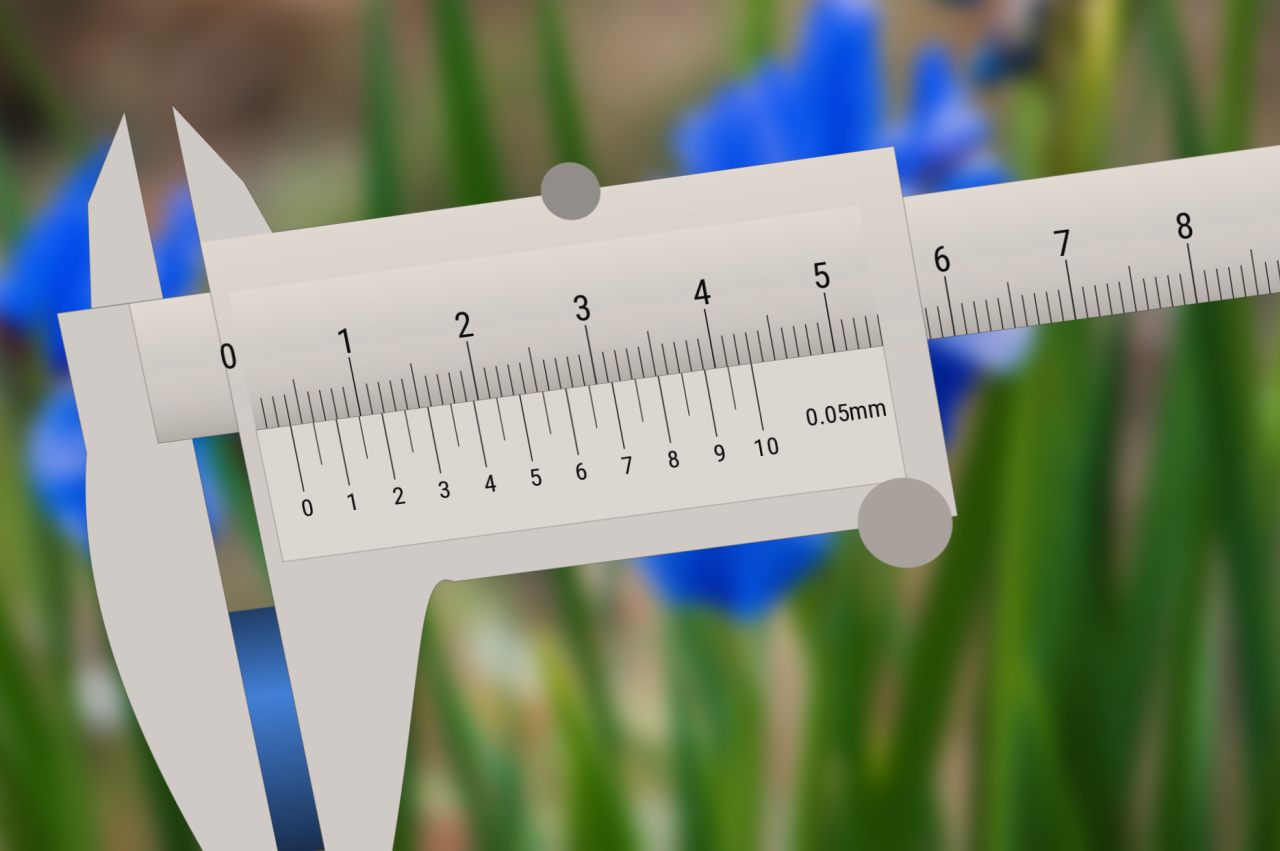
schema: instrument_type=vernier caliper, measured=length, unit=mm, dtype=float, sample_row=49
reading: 4.0
